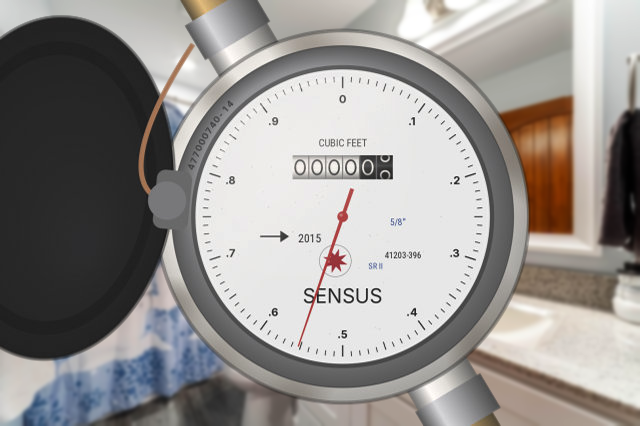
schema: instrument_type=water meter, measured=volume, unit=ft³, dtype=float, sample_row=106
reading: 8.55
